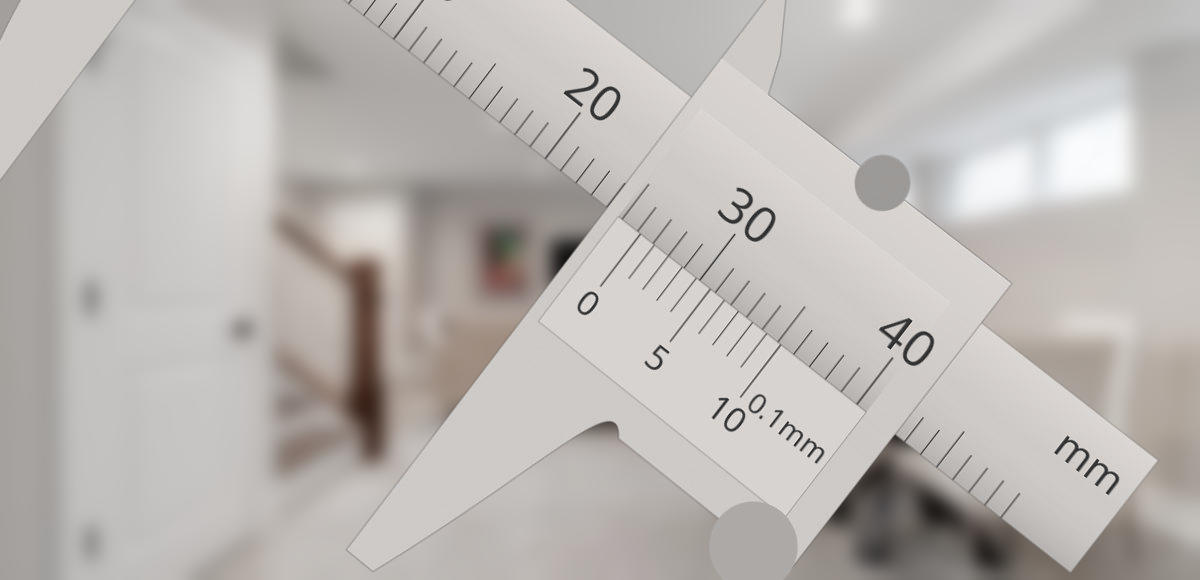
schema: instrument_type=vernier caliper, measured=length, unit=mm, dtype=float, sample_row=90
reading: 26.2
